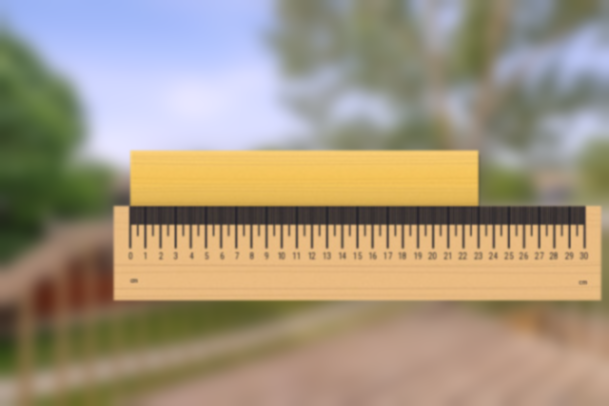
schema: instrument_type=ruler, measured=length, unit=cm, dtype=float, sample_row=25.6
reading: 23
